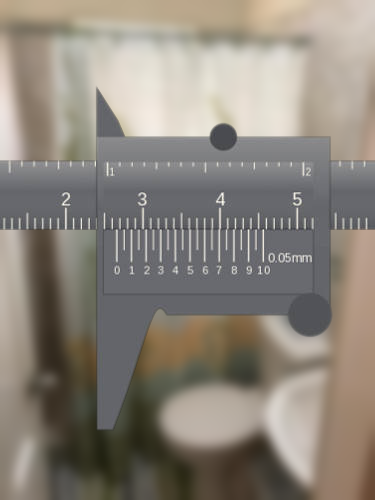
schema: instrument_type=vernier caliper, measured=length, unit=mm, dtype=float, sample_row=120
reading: 26.6
